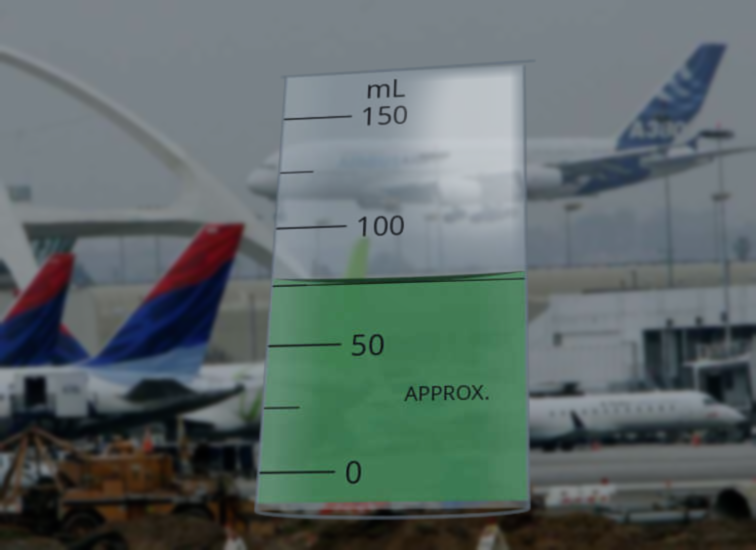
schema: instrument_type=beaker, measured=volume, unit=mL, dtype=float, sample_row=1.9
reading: 75
